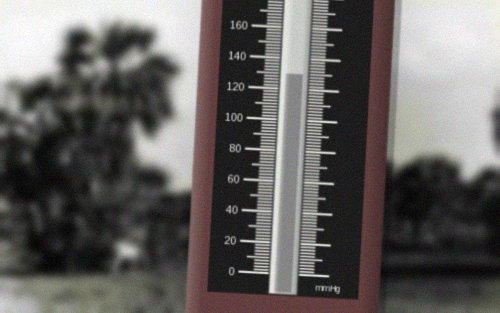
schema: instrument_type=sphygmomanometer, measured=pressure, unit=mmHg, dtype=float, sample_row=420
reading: 130
